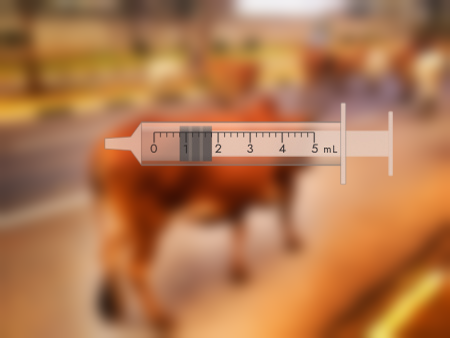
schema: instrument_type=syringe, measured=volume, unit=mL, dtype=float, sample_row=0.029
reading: 0.8
